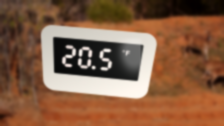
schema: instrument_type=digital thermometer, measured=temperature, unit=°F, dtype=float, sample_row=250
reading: 20.5
